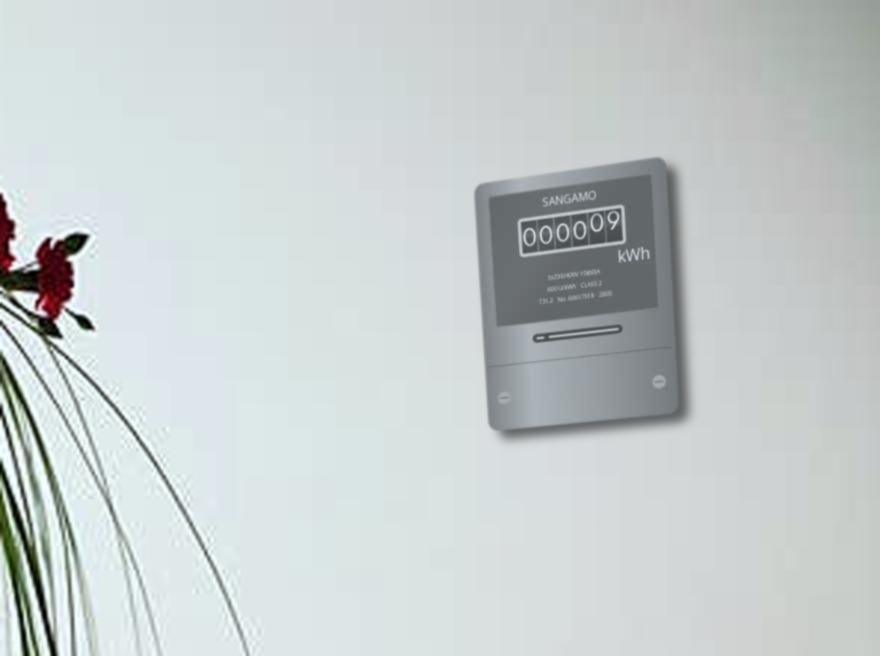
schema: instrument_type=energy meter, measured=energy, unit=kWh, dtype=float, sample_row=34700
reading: 9
